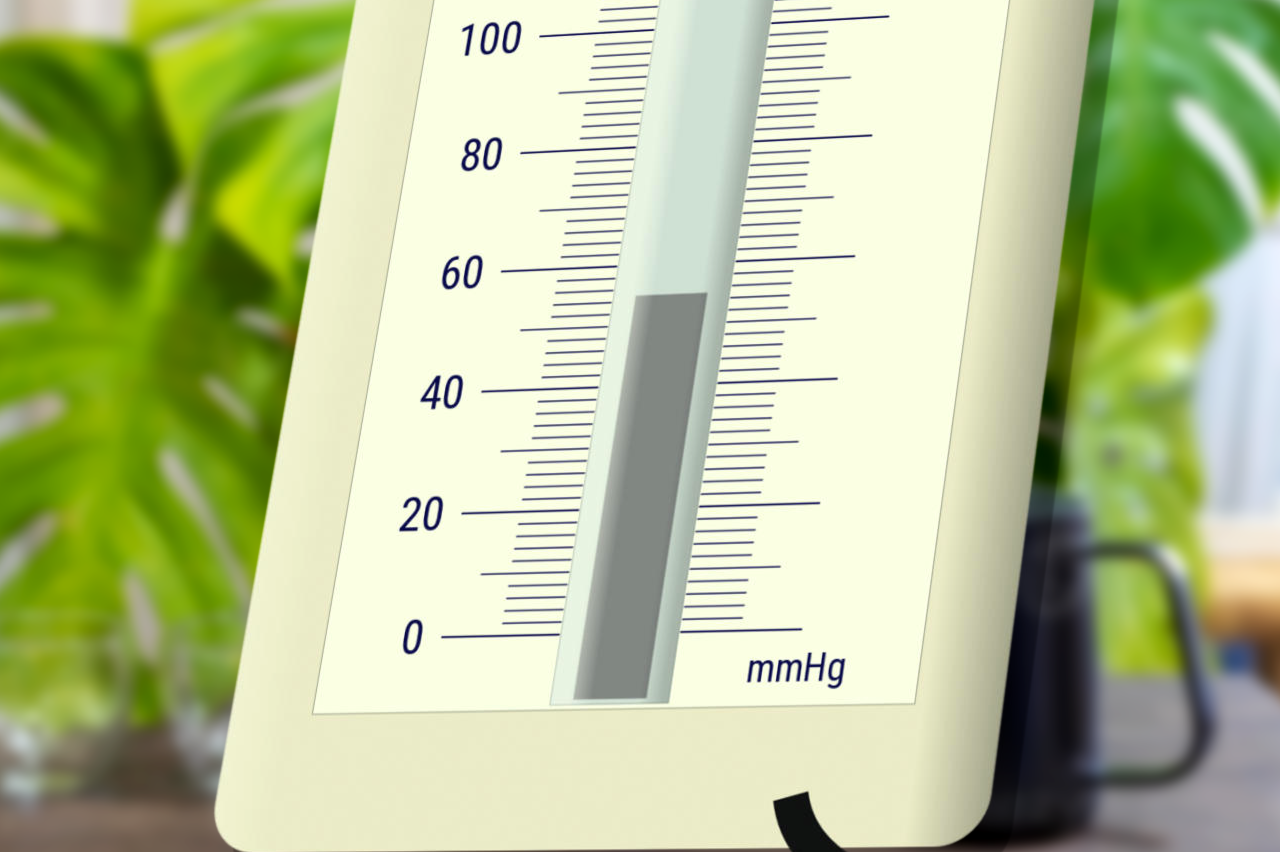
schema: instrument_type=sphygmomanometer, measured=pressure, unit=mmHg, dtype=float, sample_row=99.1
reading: 55
